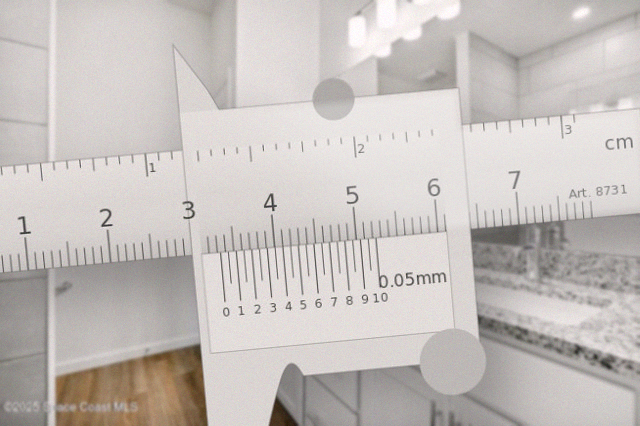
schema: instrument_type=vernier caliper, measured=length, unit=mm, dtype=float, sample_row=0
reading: 33.4
